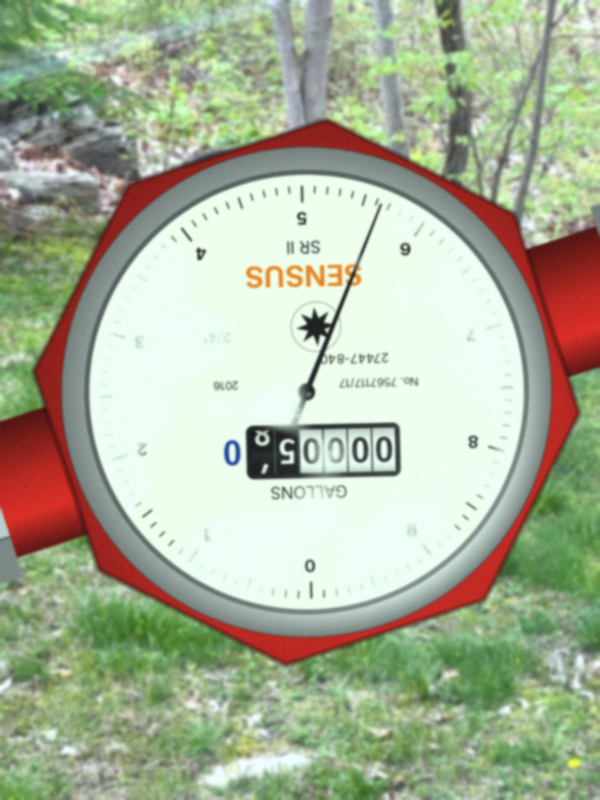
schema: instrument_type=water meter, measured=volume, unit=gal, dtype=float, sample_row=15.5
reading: 575.6
